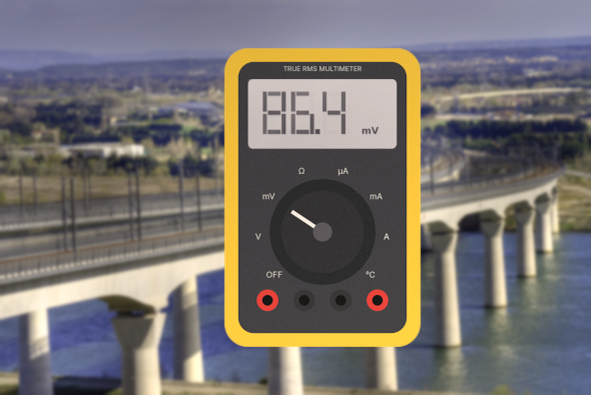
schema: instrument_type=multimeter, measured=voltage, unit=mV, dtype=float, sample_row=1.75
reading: 86.4
